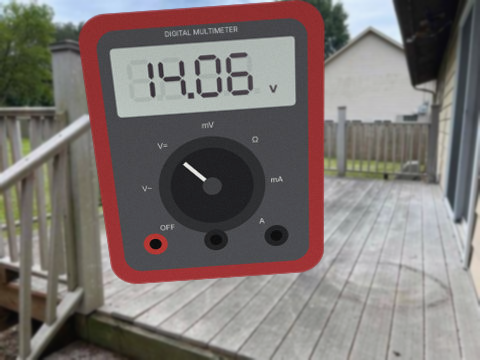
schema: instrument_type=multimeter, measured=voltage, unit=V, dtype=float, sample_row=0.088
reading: 14.06
